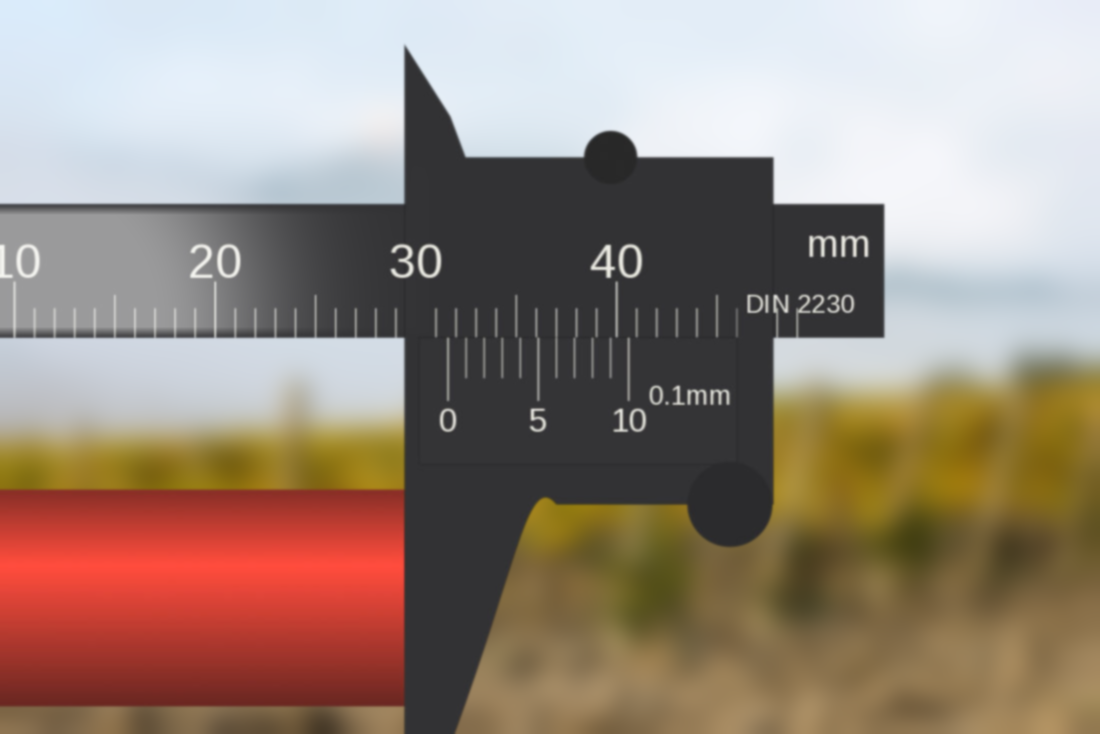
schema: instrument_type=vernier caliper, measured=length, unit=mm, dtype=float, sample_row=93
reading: 31.6
